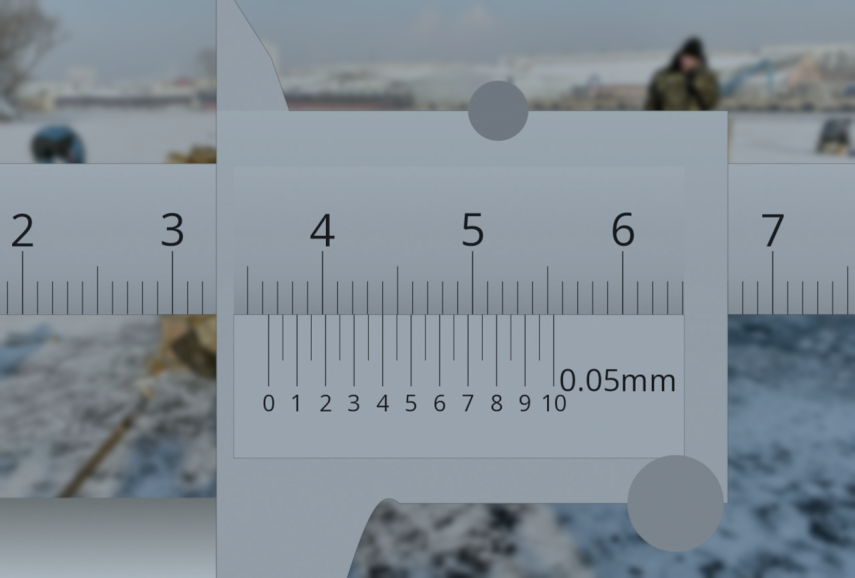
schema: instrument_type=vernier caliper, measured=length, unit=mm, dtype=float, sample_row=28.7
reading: 36.4
